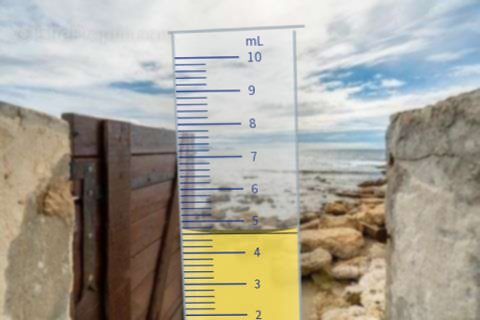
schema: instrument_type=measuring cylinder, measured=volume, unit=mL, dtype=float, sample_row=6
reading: 4.6
